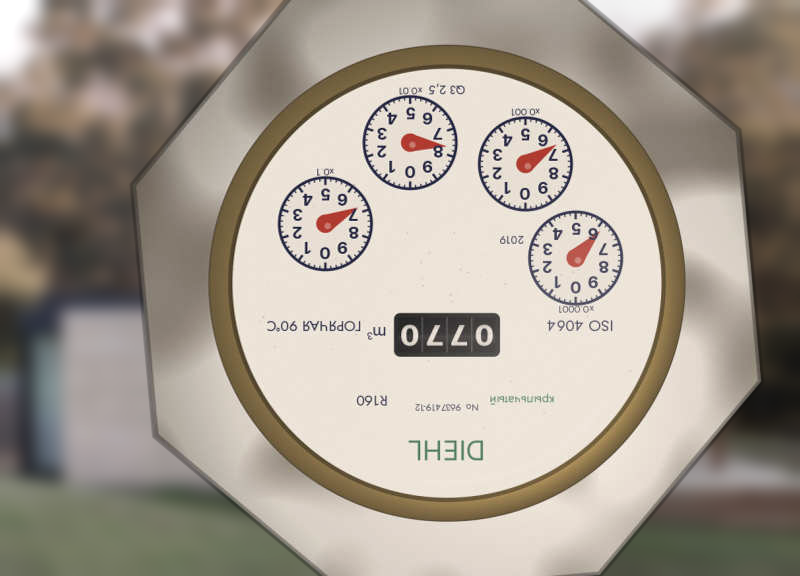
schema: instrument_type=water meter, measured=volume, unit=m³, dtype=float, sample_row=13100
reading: 770.6766
